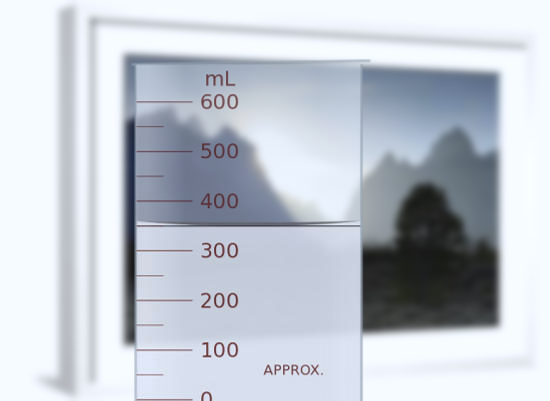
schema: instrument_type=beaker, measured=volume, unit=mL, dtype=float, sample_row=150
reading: 350
